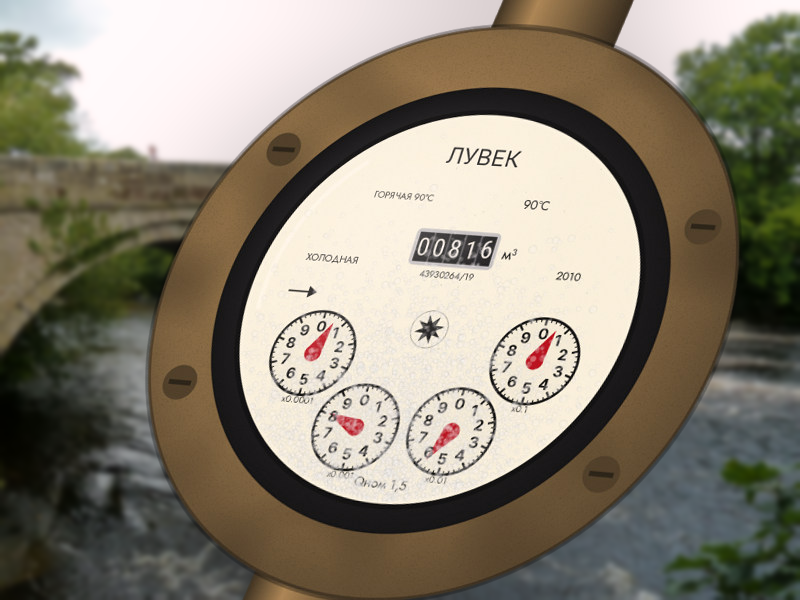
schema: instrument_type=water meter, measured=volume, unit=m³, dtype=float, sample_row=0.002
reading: 816.0580
